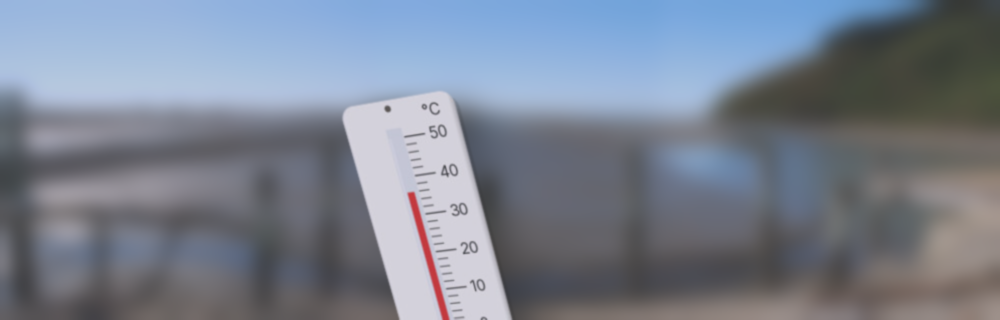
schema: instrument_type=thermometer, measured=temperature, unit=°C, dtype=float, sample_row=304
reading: 36
